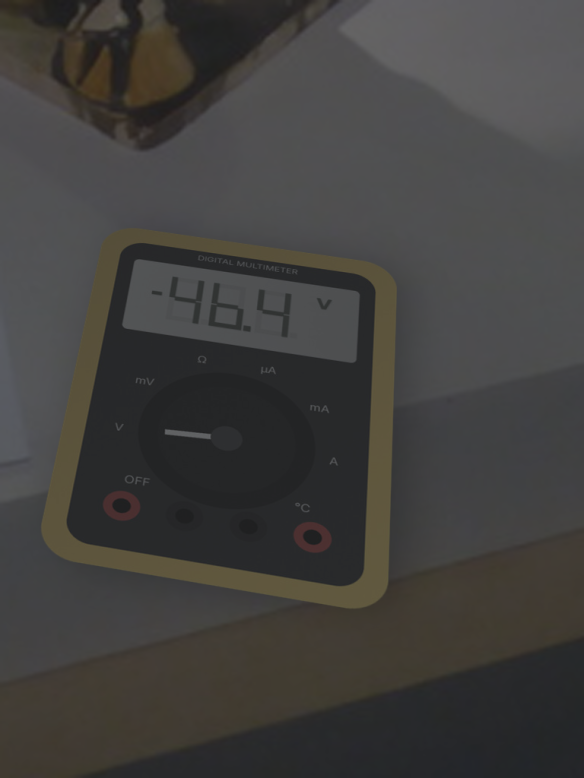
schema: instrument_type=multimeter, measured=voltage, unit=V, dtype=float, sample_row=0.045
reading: -46.4
